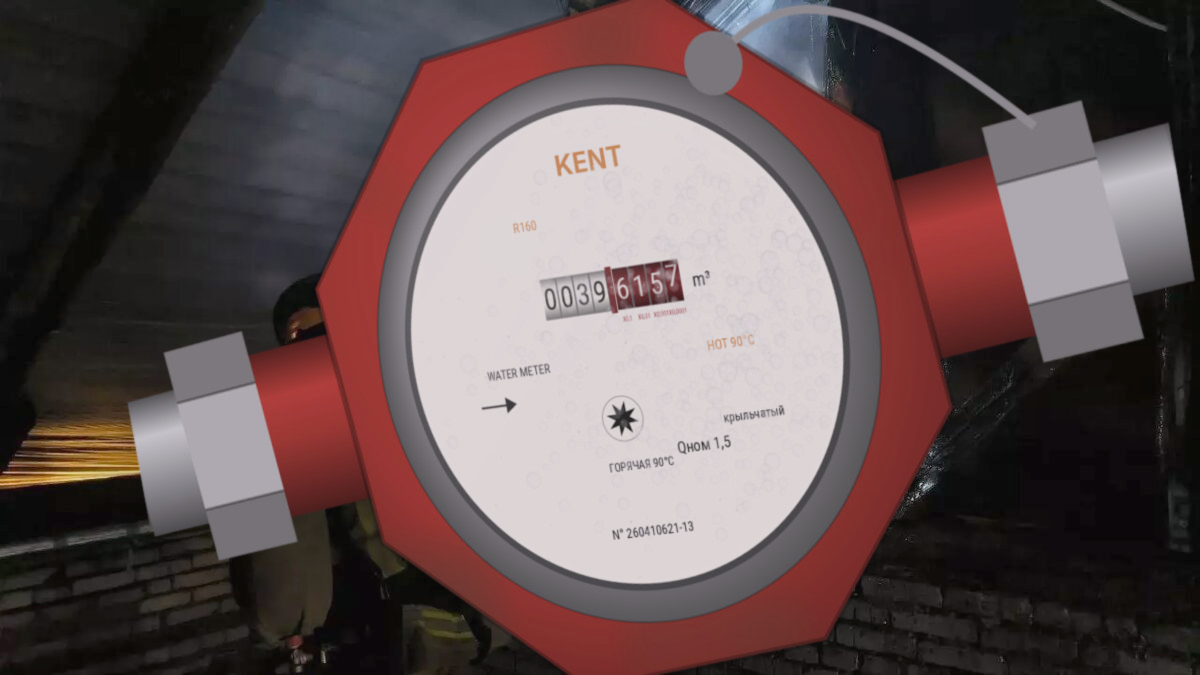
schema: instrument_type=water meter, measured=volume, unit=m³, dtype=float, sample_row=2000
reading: 39.6157
